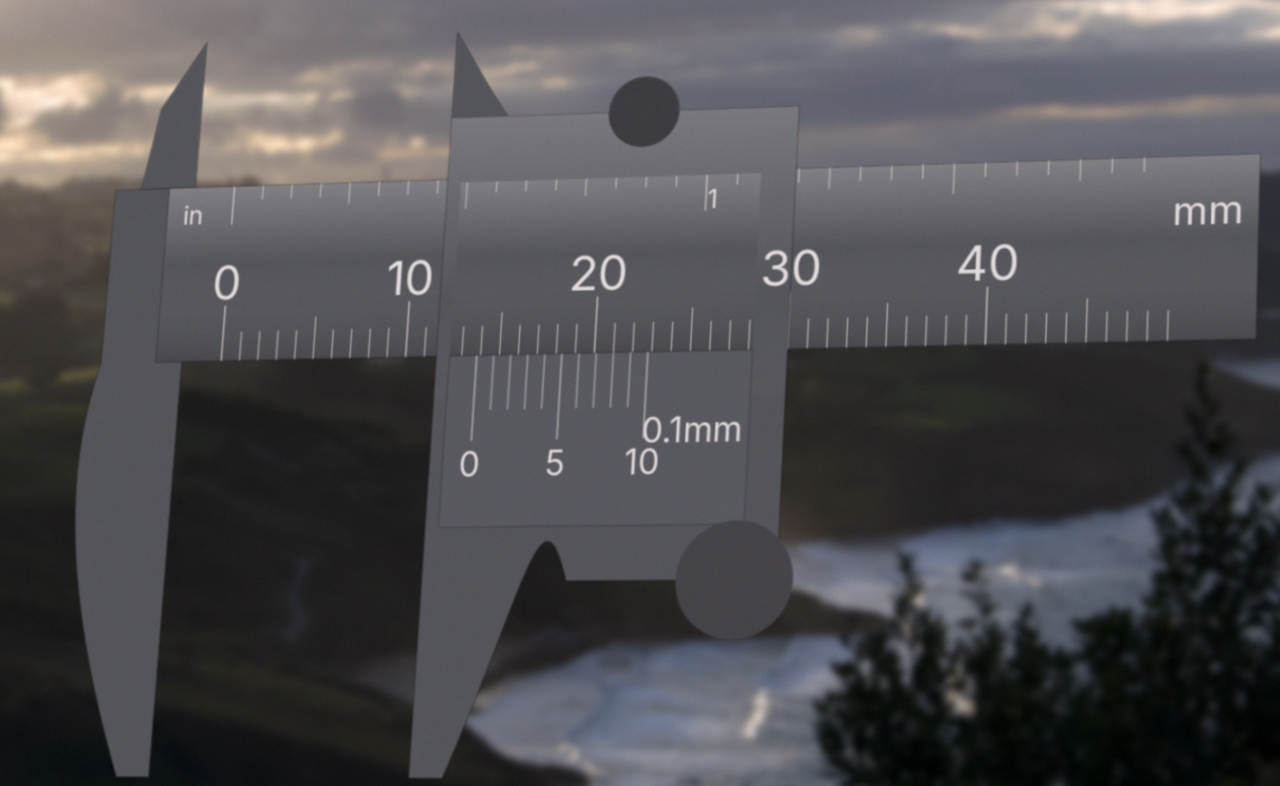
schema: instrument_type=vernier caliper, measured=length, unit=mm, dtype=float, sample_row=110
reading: 13.8
